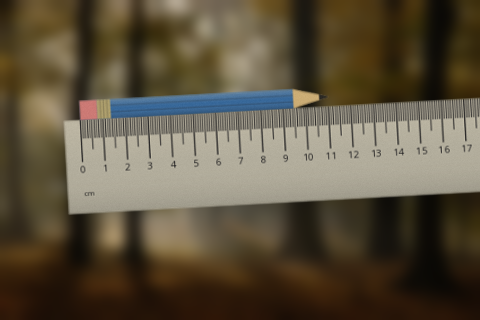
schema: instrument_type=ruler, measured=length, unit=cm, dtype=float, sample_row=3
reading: 11
